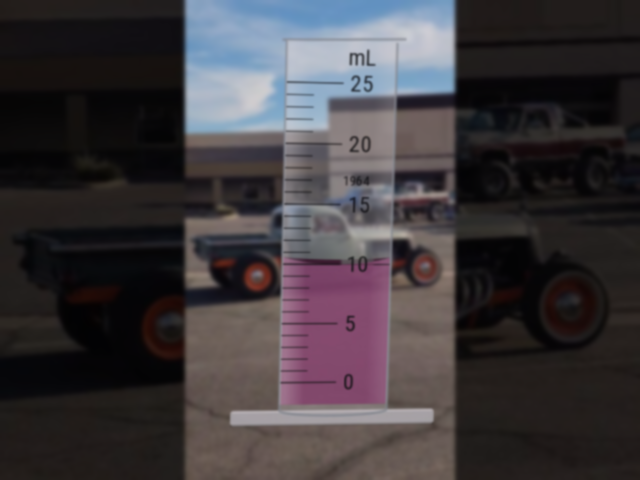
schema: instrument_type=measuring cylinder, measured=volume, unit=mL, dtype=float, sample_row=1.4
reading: 10
